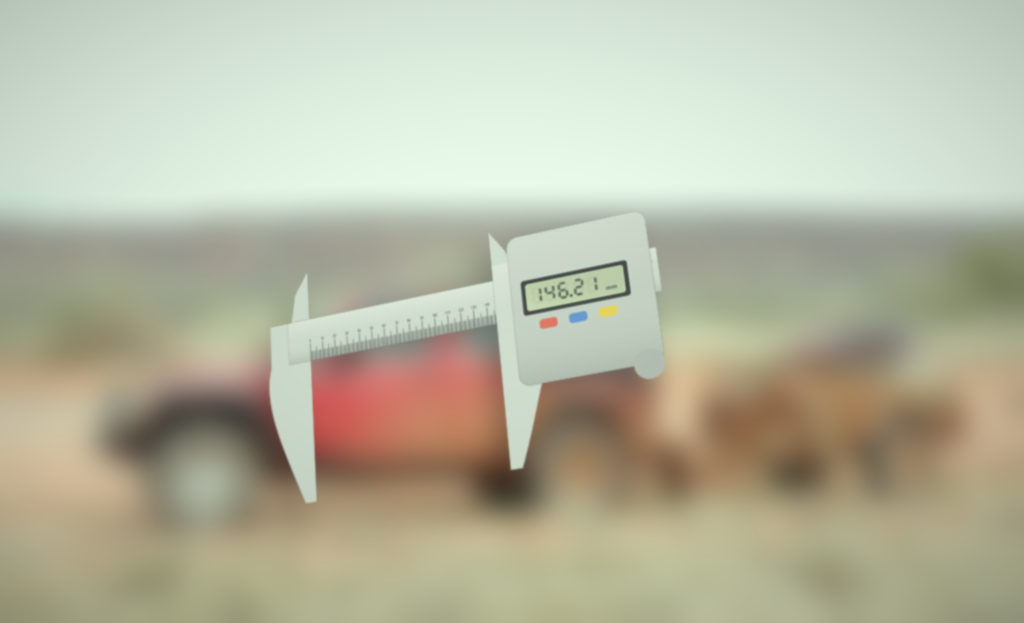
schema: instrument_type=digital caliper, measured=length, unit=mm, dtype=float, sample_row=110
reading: 146.21
